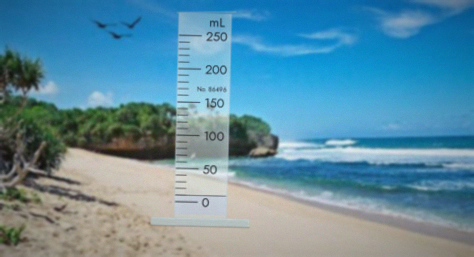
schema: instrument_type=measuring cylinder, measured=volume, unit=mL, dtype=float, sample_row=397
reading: 10
